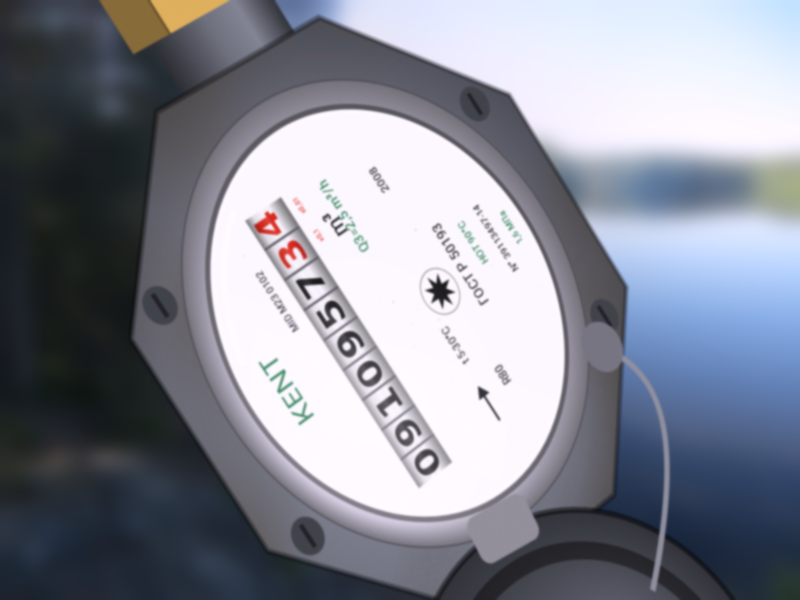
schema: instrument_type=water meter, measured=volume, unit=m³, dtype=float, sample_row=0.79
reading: 910957.34
